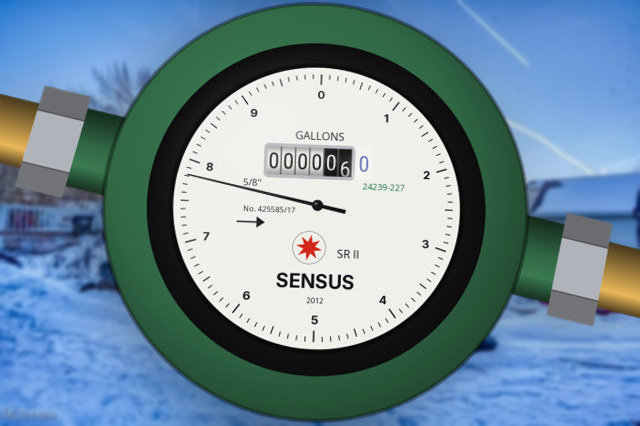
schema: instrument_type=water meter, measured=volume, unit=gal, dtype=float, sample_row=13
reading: 57.8
